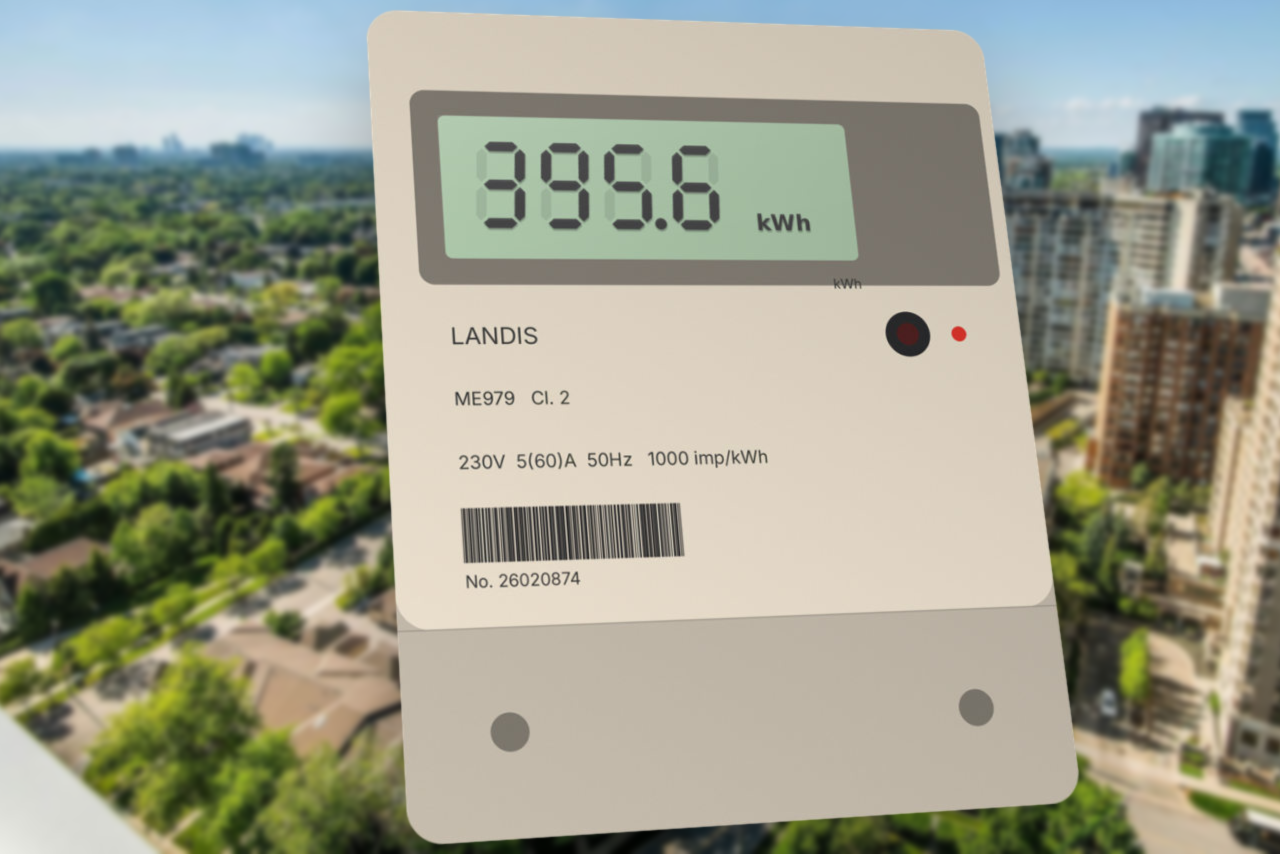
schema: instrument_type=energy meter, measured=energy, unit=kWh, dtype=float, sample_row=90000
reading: 395.6
